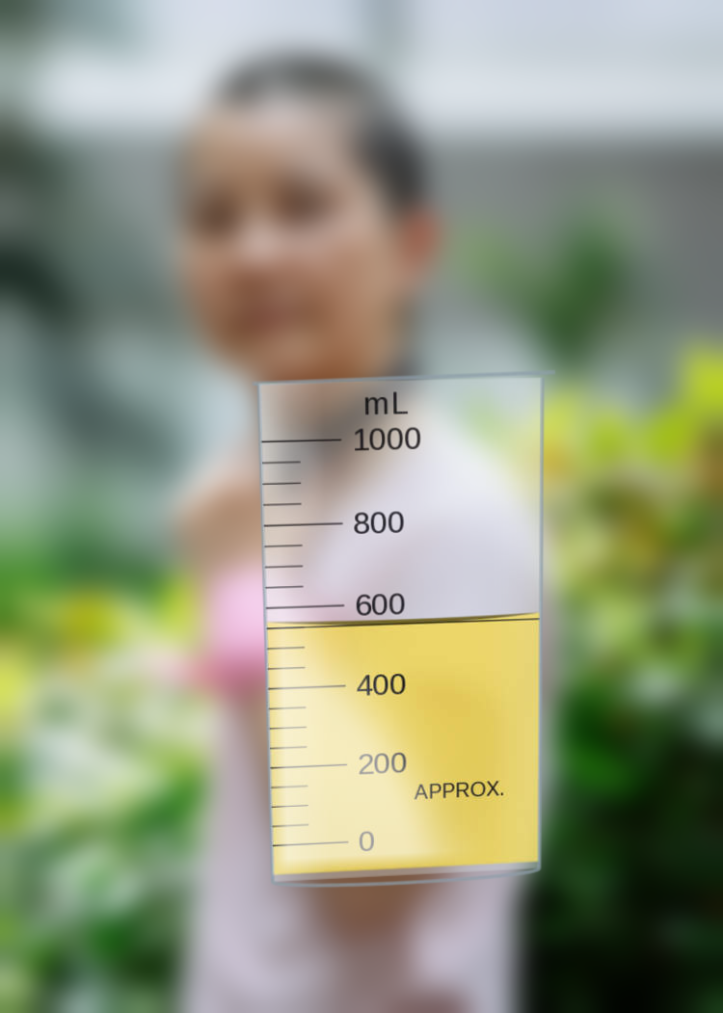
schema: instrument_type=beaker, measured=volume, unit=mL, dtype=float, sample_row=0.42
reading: 550
